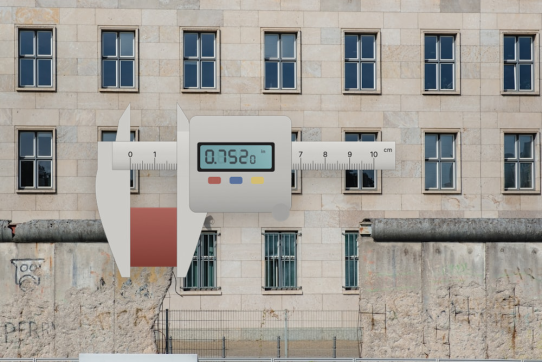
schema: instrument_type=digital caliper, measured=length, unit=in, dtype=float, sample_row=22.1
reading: 0.7520
